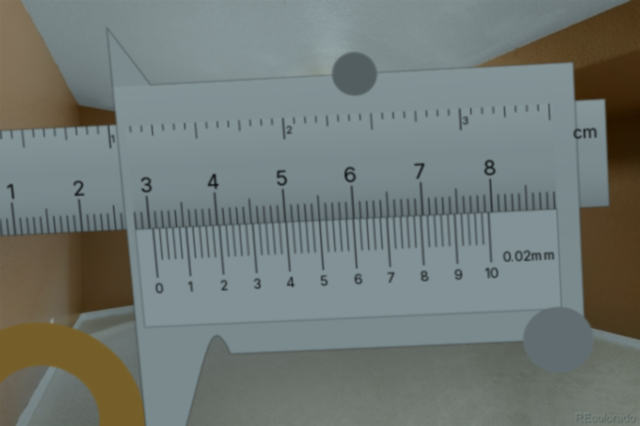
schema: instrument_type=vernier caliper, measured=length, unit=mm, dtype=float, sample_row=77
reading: 30.5
